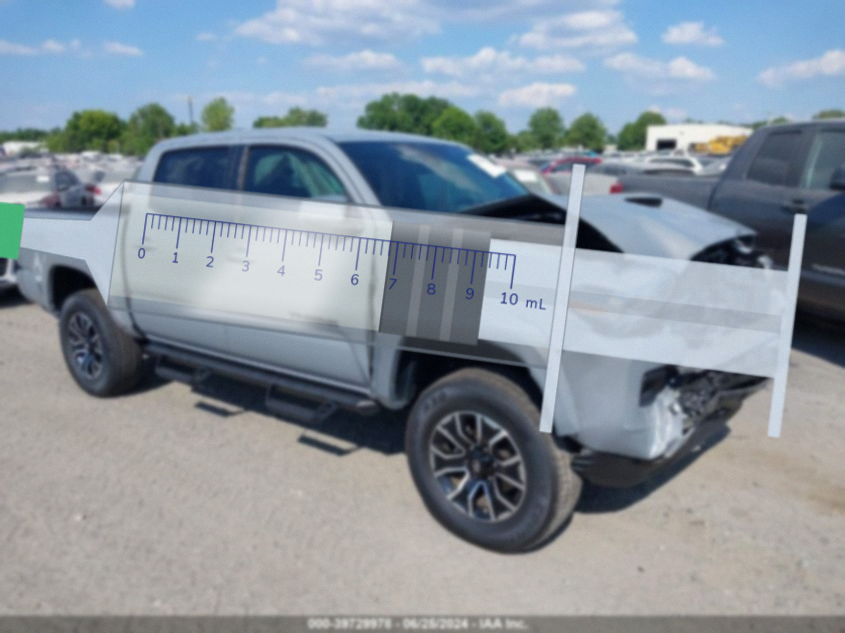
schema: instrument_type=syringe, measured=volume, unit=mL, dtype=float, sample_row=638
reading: 6.8
